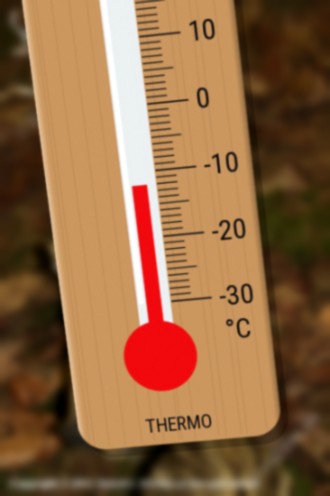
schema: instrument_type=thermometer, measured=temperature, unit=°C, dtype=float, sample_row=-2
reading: -12
